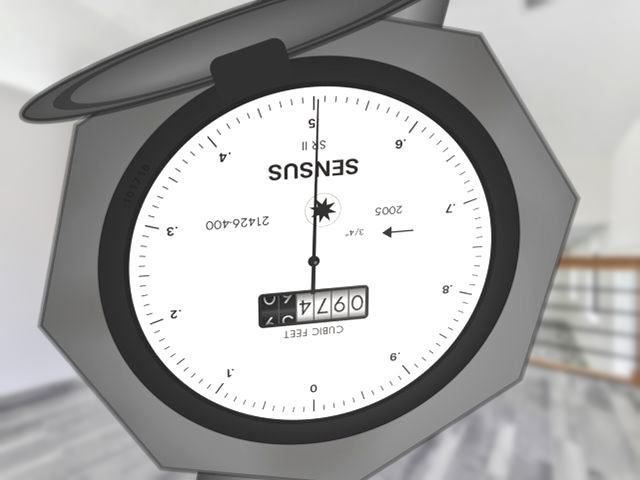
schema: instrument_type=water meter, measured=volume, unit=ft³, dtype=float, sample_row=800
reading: 97459.50
